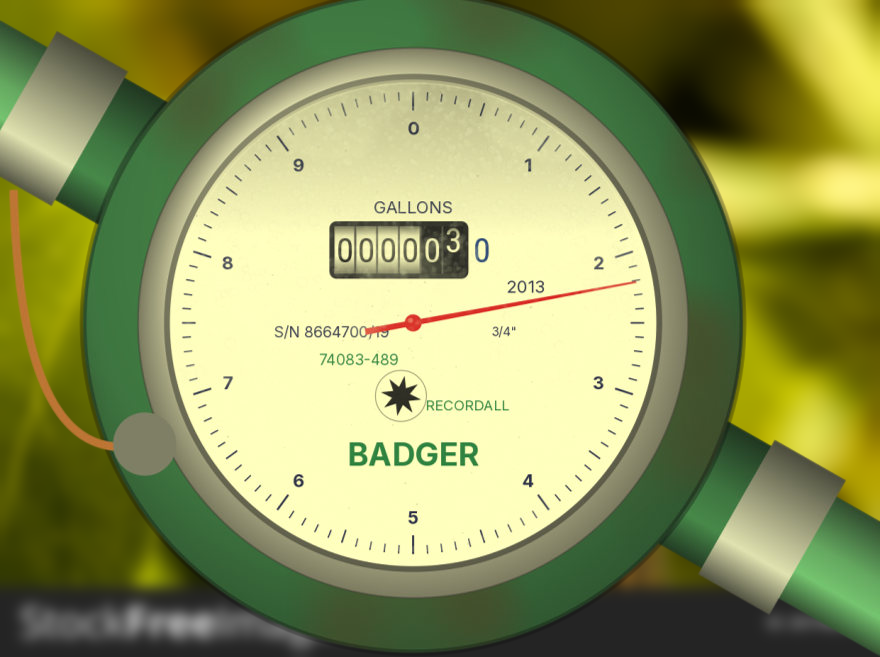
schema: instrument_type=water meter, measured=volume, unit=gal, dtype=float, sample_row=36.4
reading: 32.2
